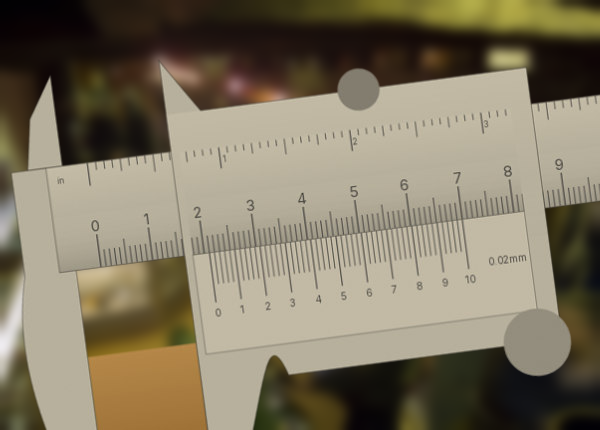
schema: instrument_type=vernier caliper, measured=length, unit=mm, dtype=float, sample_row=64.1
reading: 21.0
